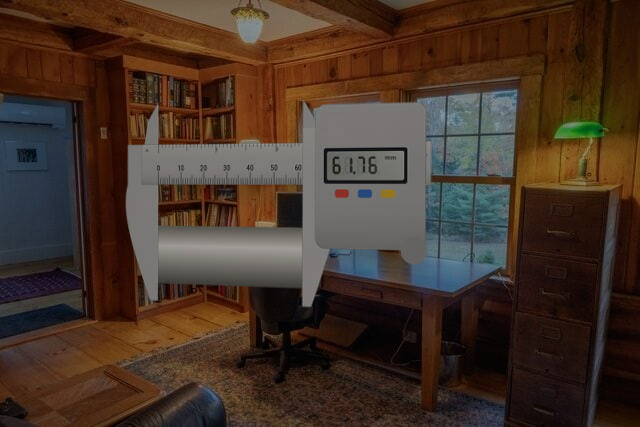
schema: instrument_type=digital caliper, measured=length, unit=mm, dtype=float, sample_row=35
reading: 61.76
